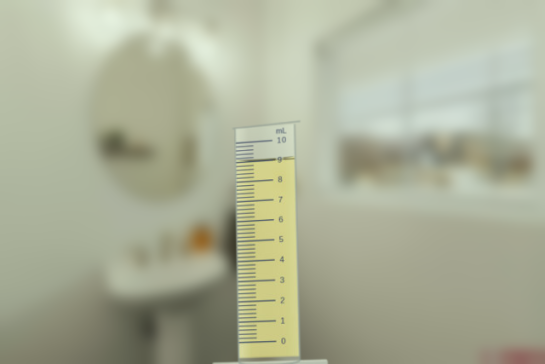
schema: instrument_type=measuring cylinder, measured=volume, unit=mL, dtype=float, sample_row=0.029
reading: 9
